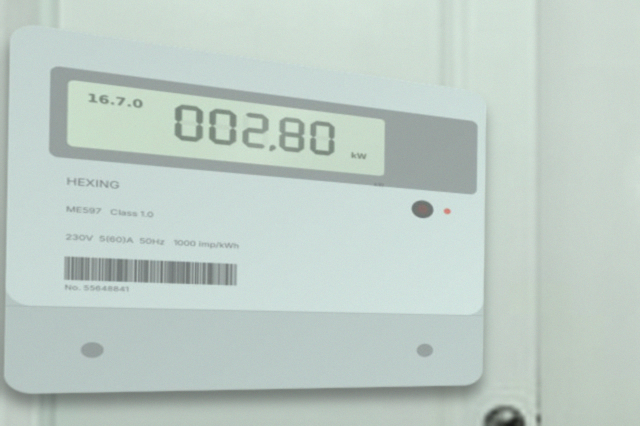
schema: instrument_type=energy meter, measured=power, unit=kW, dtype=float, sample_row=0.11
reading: 2.80
